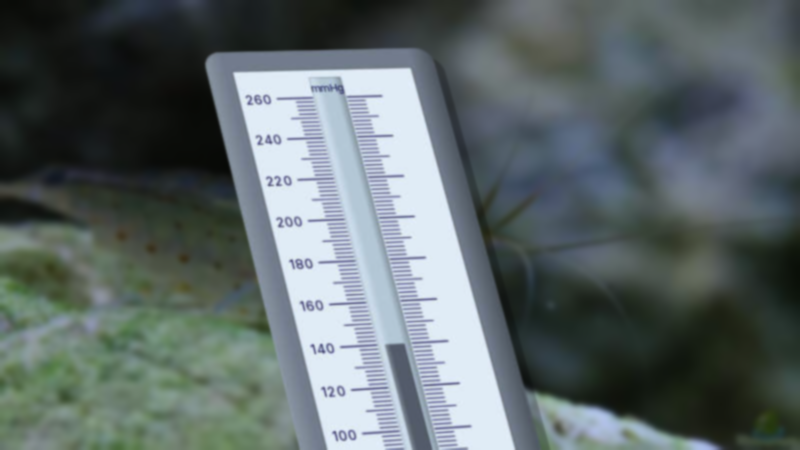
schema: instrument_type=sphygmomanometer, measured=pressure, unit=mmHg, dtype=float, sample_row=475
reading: 140
